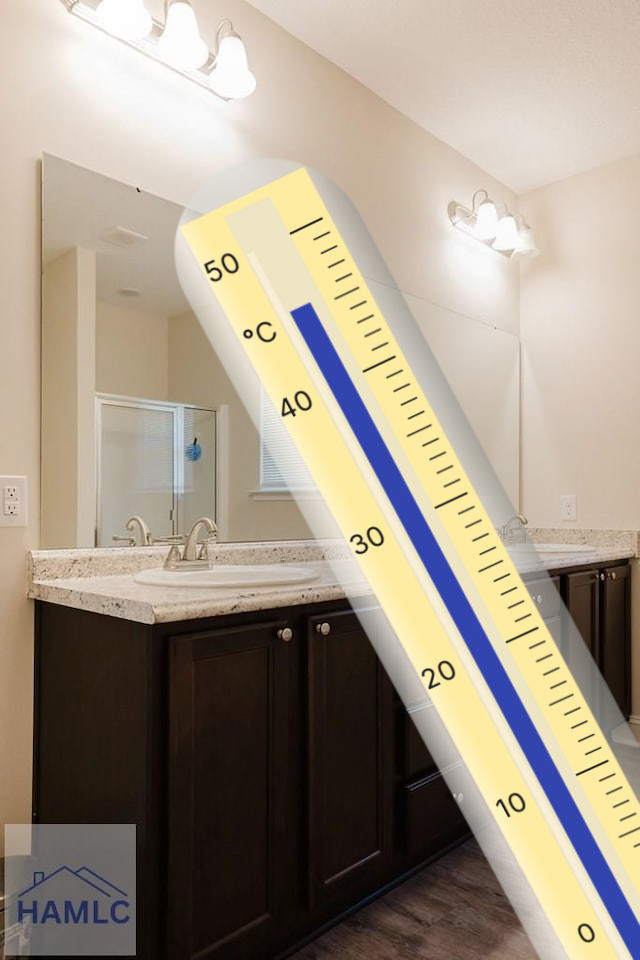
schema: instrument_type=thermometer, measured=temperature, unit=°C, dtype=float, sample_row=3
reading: 45.5
